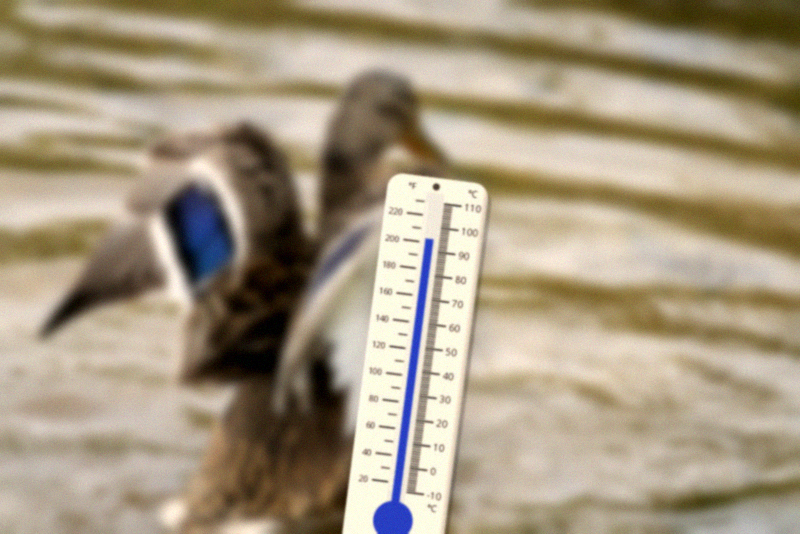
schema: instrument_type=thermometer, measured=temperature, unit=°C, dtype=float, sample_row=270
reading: 95
